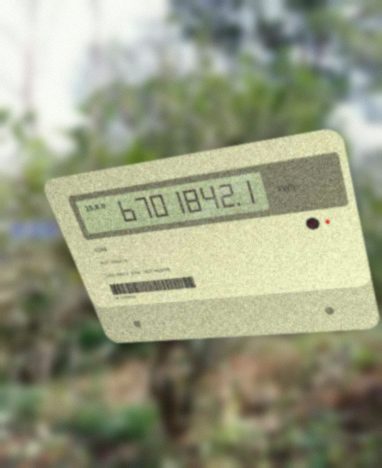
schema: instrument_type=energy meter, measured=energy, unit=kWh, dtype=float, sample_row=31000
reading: 6701842.1
